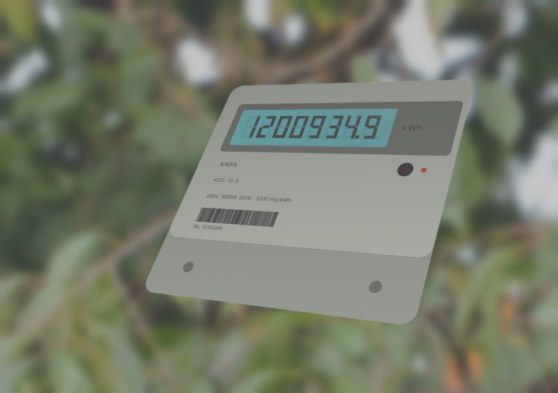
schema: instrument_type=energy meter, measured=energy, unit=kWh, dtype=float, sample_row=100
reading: 1200934.9
